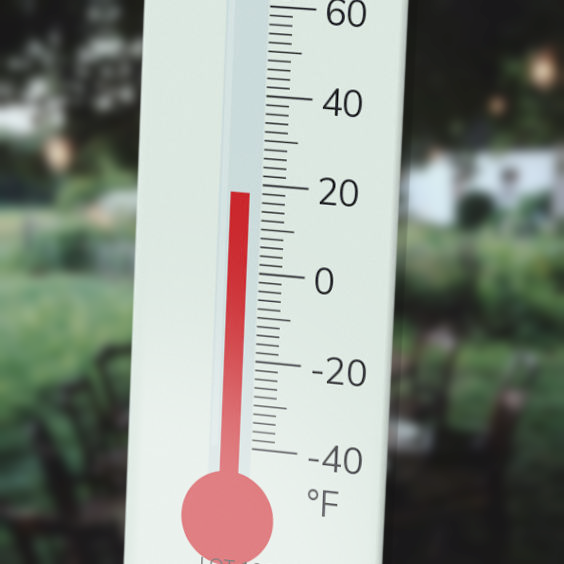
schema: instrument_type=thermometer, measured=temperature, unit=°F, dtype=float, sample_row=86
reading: 18
